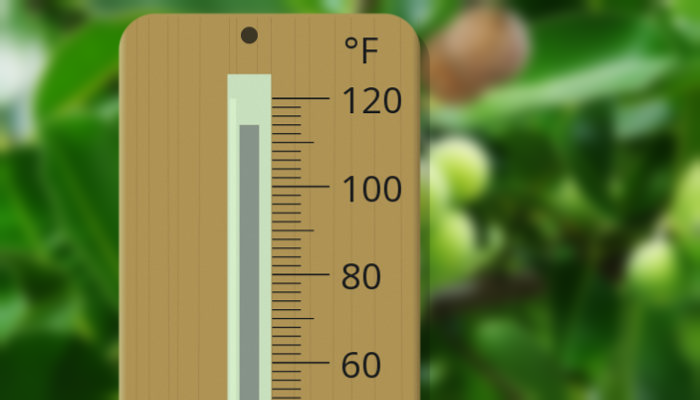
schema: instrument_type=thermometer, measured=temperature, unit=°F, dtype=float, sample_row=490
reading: 114
